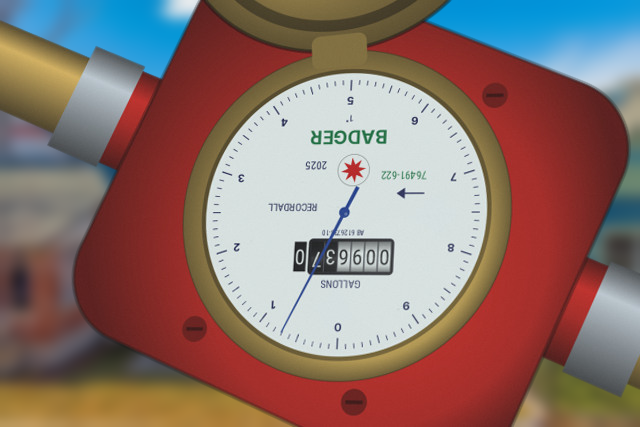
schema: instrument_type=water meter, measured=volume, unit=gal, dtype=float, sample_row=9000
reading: 96370.7
